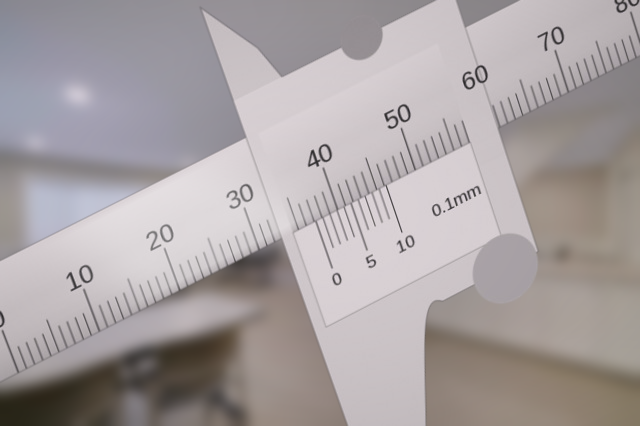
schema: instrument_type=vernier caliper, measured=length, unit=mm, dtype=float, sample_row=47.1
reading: 37.2
